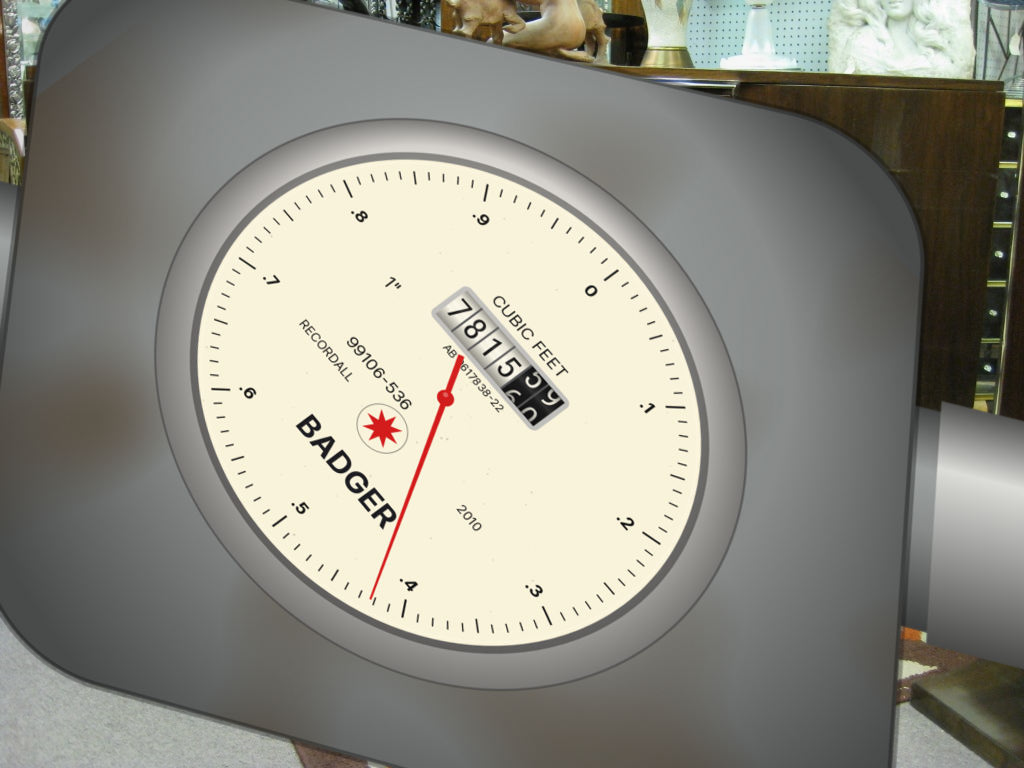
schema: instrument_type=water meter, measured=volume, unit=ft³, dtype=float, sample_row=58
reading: 781559.42
